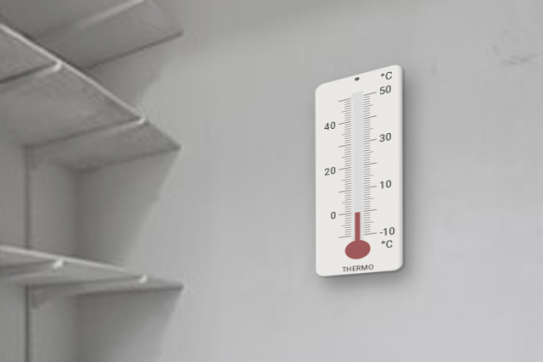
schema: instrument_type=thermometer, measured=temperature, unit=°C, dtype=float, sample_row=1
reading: 0
